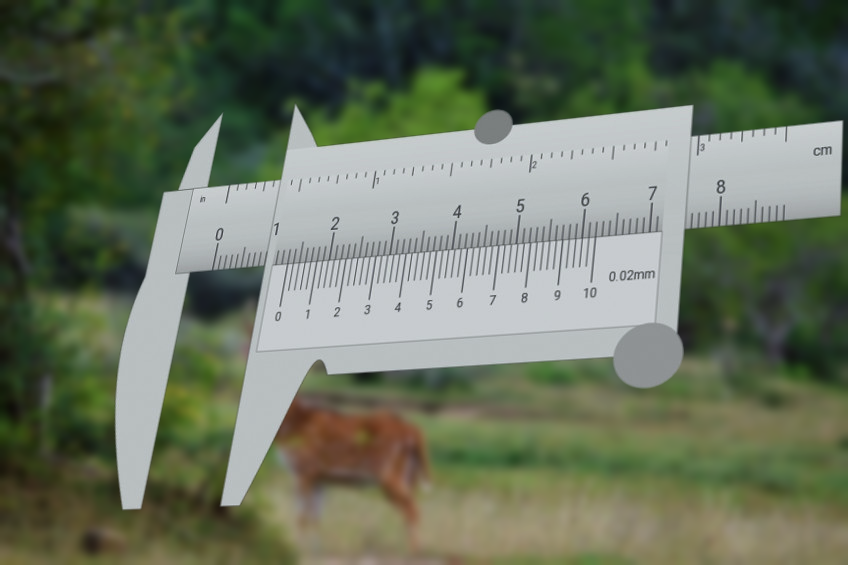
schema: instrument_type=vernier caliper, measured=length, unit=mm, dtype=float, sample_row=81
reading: 13.0
